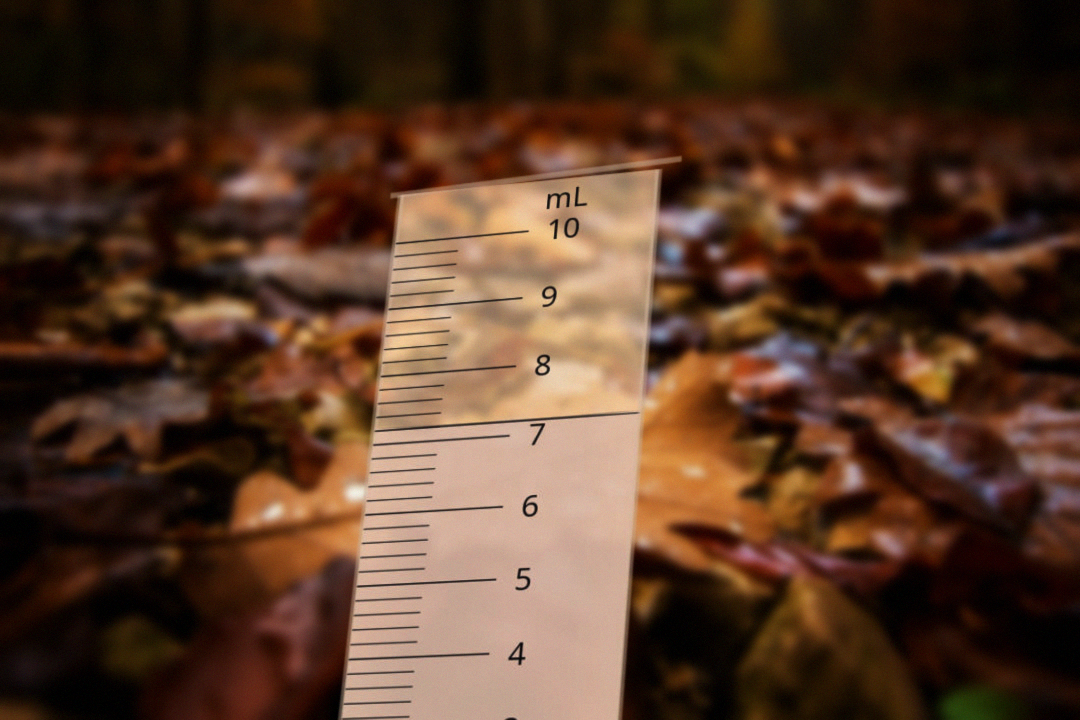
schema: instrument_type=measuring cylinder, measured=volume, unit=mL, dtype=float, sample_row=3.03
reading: 7.2
